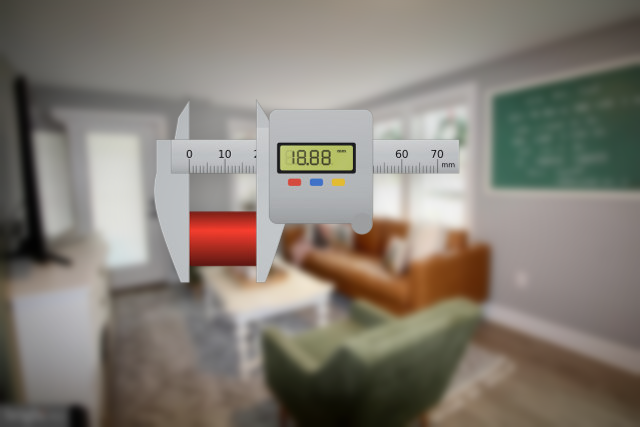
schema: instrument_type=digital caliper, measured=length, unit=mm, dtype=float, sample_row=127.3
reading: 18.88
